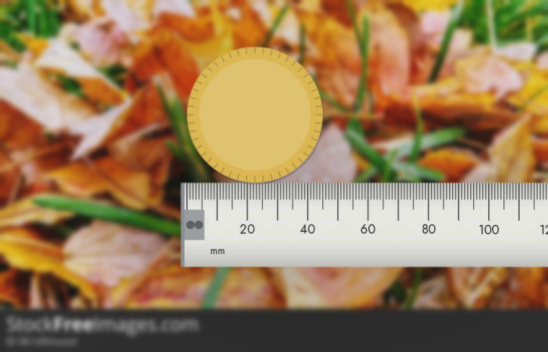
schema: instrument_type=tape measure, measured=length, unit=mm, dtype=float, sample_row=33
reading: 45
